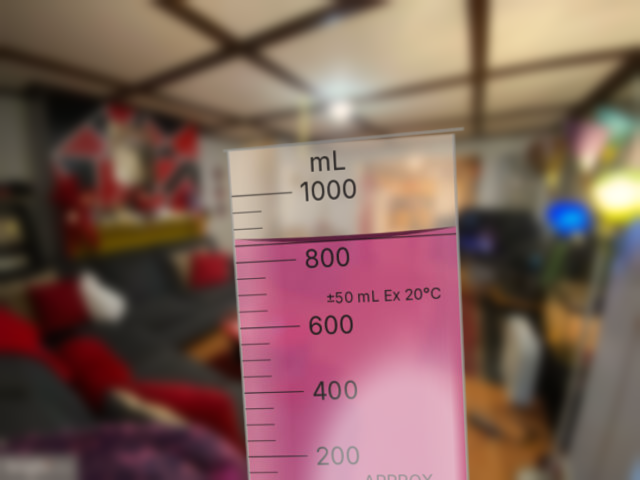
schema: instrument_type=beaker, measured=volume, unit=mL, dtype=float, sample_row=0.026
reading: 850
